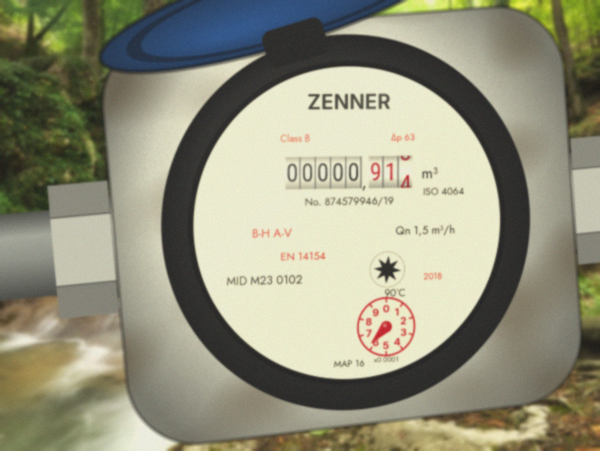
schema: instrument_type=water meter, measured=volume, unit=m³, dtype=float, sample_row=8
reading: 0.9136
